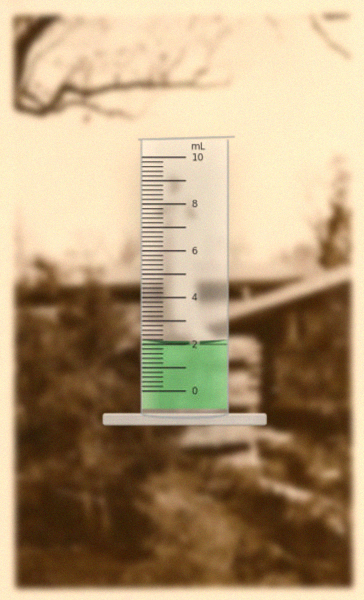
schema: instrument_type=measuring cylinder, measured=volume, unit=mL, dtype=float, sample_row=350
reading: 2
